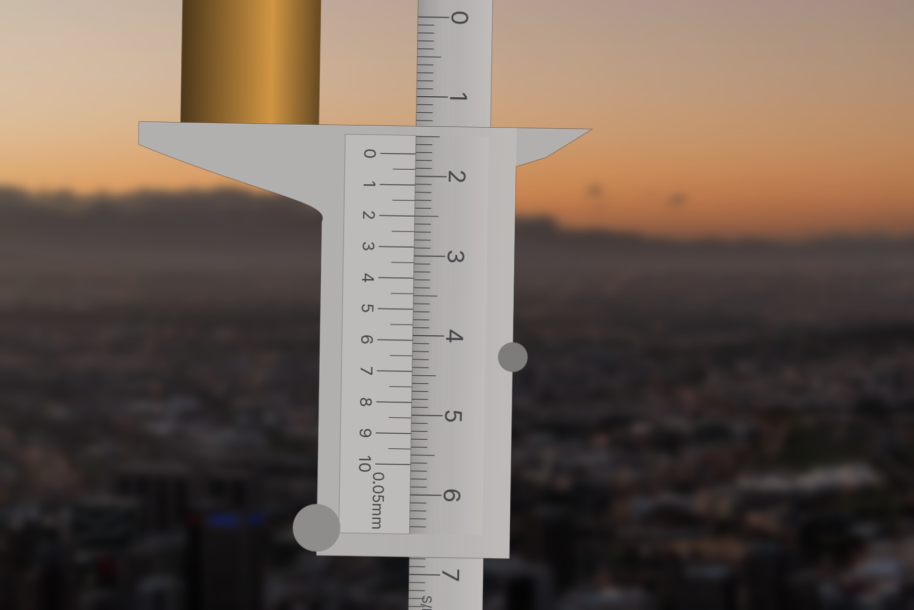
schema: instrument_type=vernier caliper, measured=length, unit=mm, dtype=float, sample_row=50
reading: 17.2
